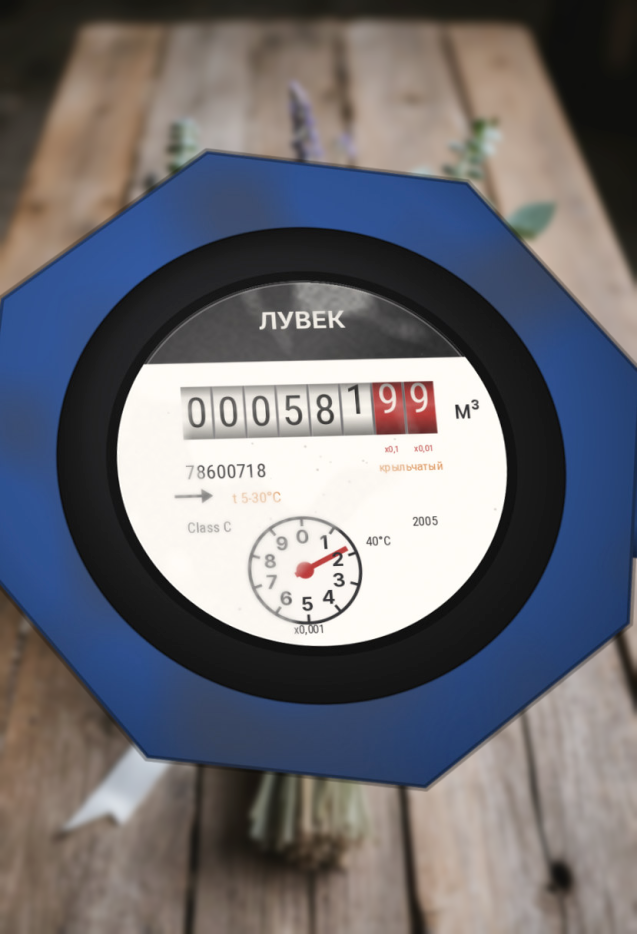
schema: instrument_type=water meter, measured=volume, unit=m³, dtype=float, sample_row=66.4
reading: 581.991
